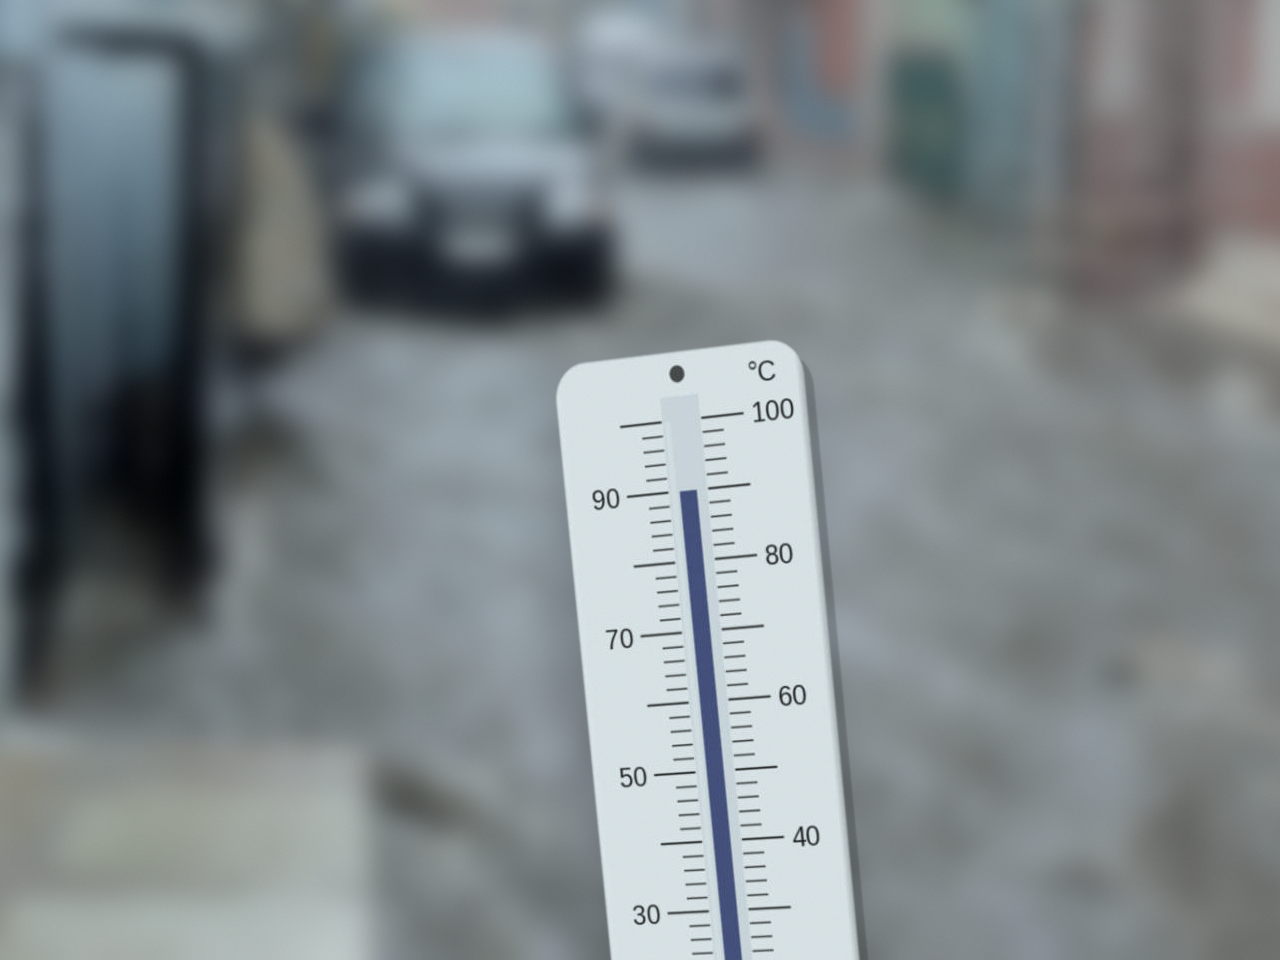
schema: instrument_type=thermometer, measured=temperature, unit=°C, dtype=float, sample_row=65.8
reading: 90
